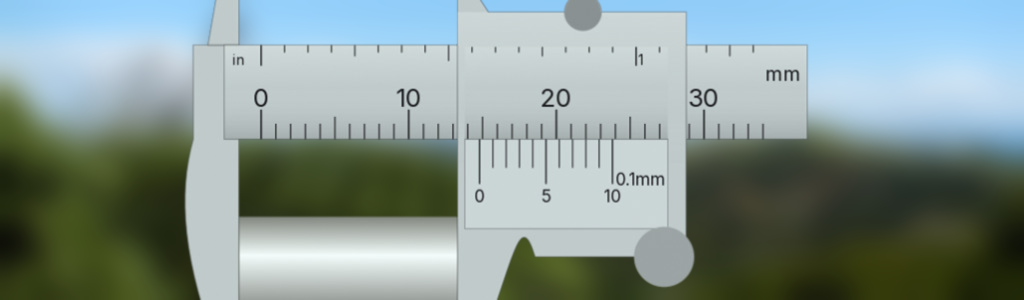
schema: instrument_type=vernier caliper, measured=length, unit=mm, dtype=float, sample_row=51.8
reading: 14.8
